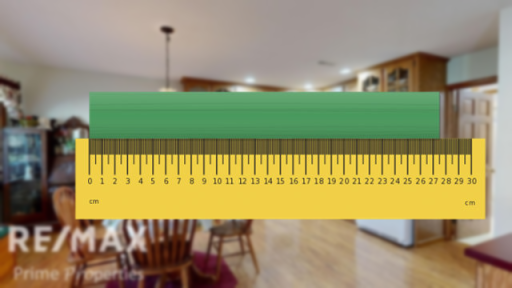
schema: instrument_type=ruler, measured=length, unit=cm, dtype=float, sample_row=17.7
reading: 27.5
